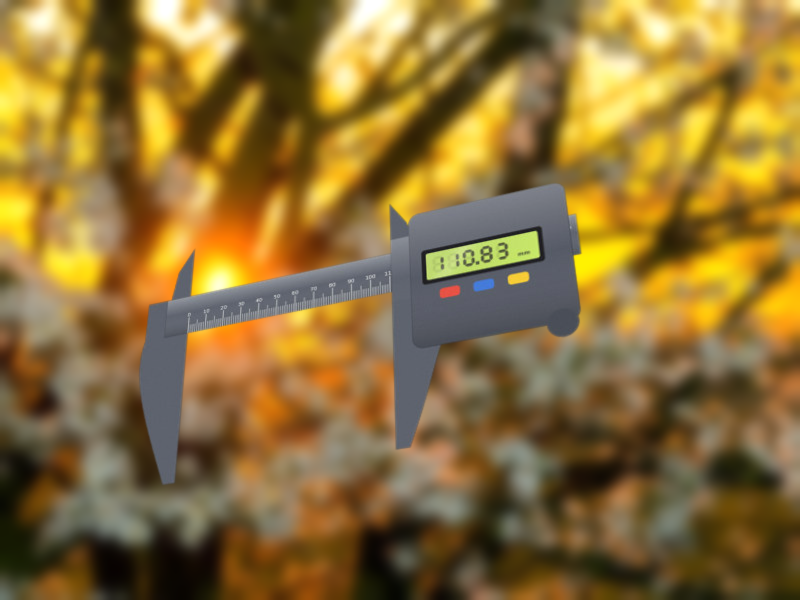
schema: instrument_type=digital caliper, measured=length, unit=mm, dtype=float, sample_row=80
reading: 110.83
